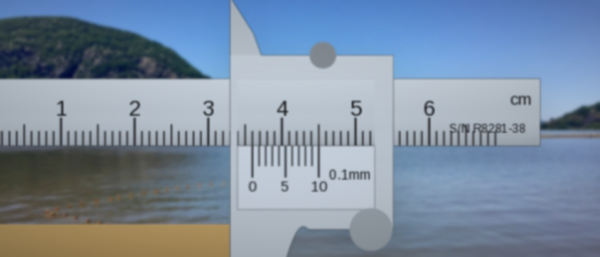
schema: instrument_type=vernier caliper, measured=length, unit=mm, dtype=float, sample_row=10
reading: 36.0
